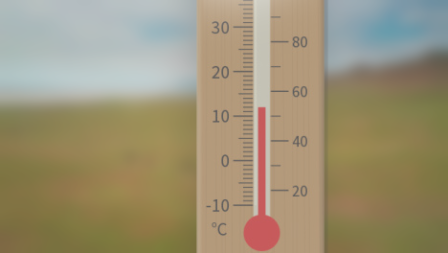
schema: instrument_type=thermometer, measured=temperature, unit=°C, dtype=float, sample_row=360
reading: 12
